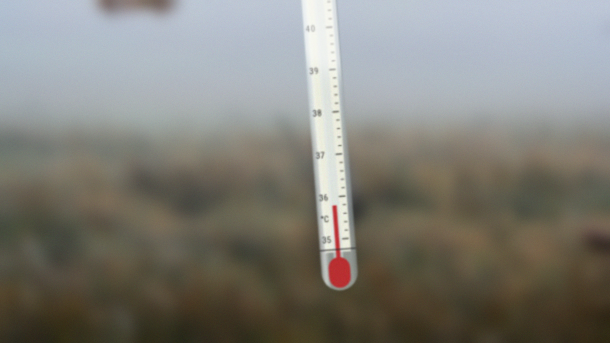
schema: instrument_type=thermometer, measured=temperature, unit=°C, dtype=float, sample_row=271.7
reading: 35.8
